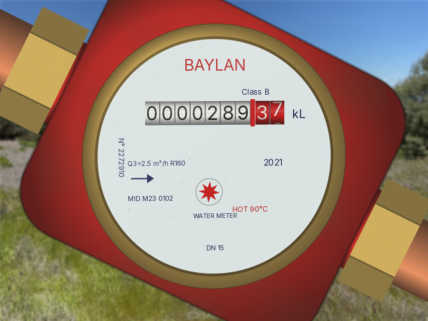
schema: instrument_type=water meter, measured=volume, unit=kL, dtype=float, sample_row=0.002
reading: 289.37
